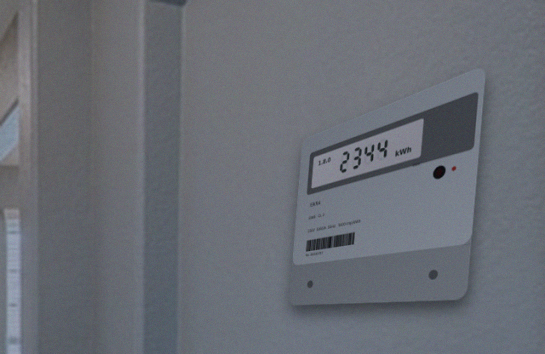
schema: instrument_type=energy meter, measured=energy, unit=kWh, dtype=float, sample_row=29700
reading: 2344
